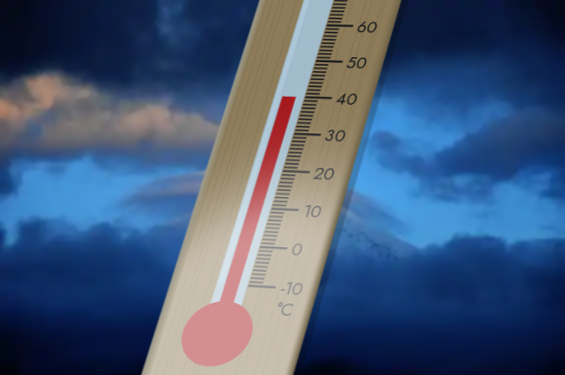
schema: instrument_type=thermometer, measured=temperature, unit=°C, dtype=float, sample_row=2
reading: 40
